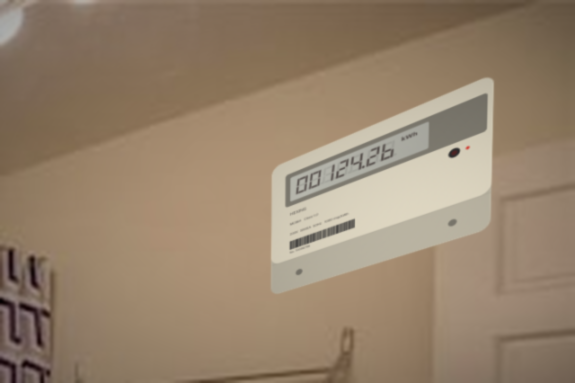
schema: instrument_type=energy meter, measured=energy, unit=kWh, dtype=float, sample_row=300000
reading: 124.26
